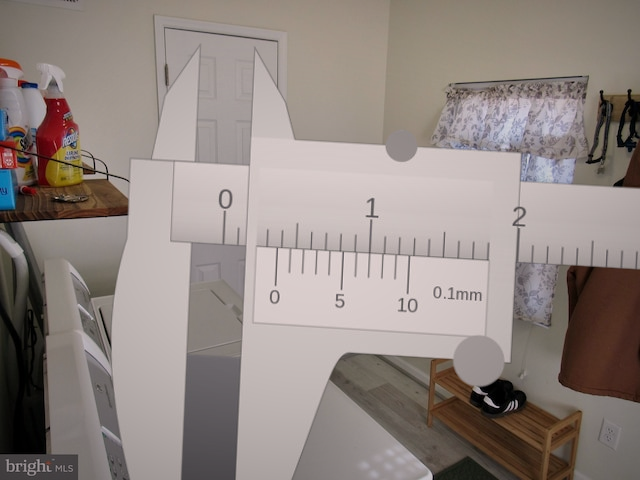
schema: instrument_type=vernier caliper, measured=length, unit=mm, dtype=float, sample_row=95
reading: 3.7
